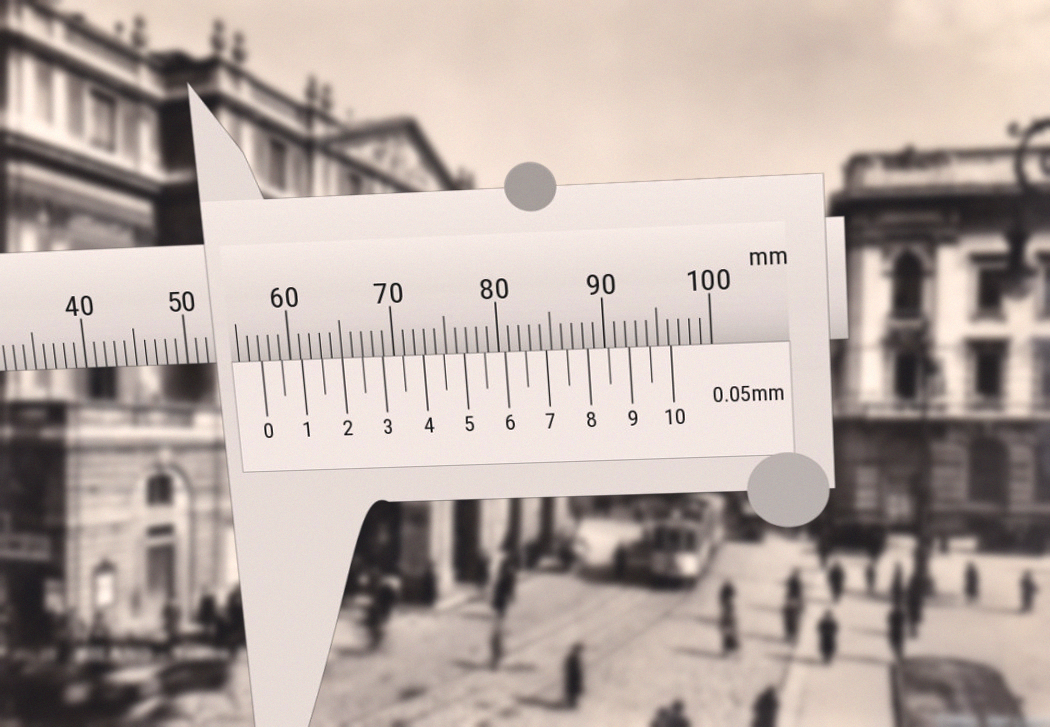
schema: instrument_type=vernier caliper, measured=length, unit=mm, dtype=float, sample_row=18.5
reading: 57.2
